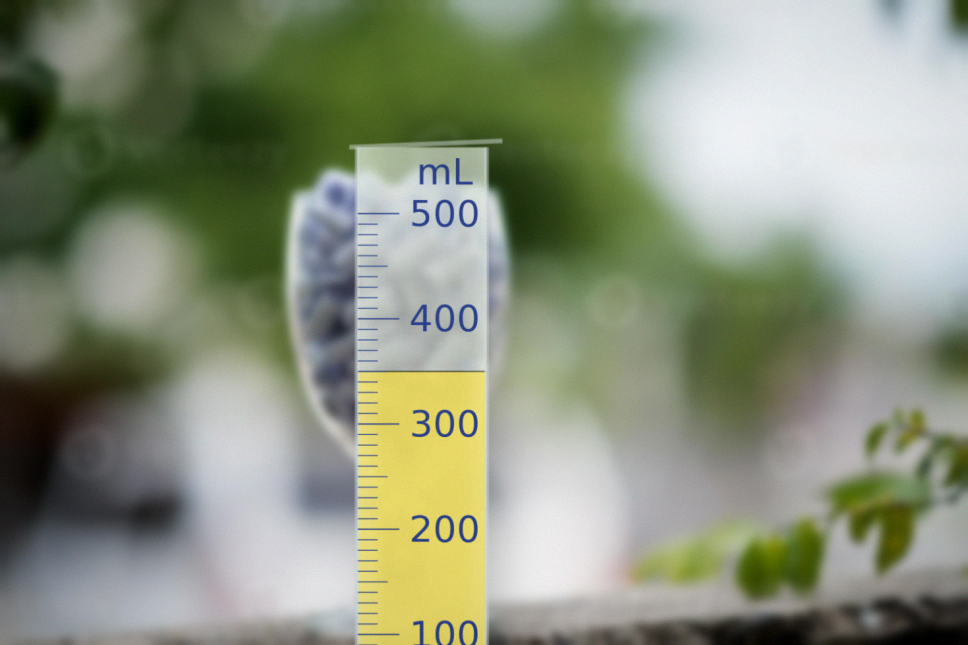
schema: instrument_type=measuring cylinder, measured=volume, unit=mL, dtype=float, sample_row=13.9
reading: 350
